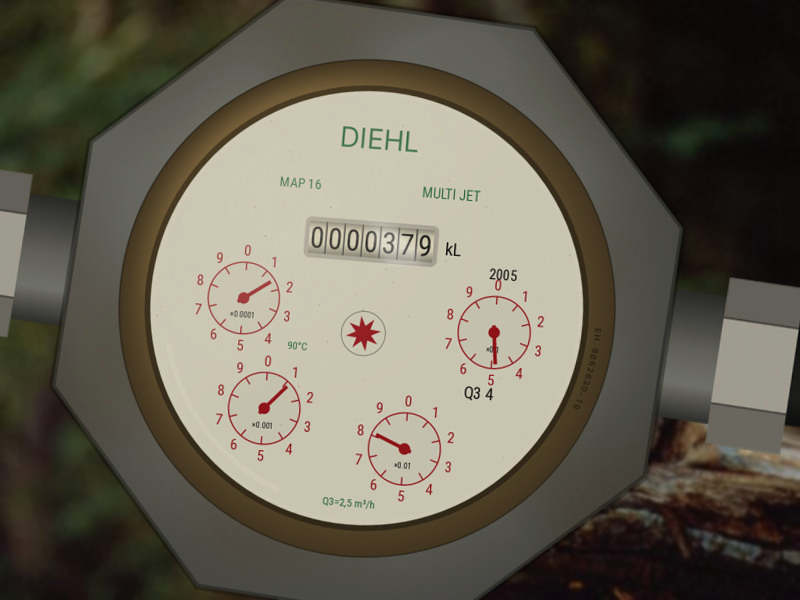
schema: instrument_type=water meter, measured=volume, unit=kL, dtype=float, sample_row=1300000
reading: 379.4811
